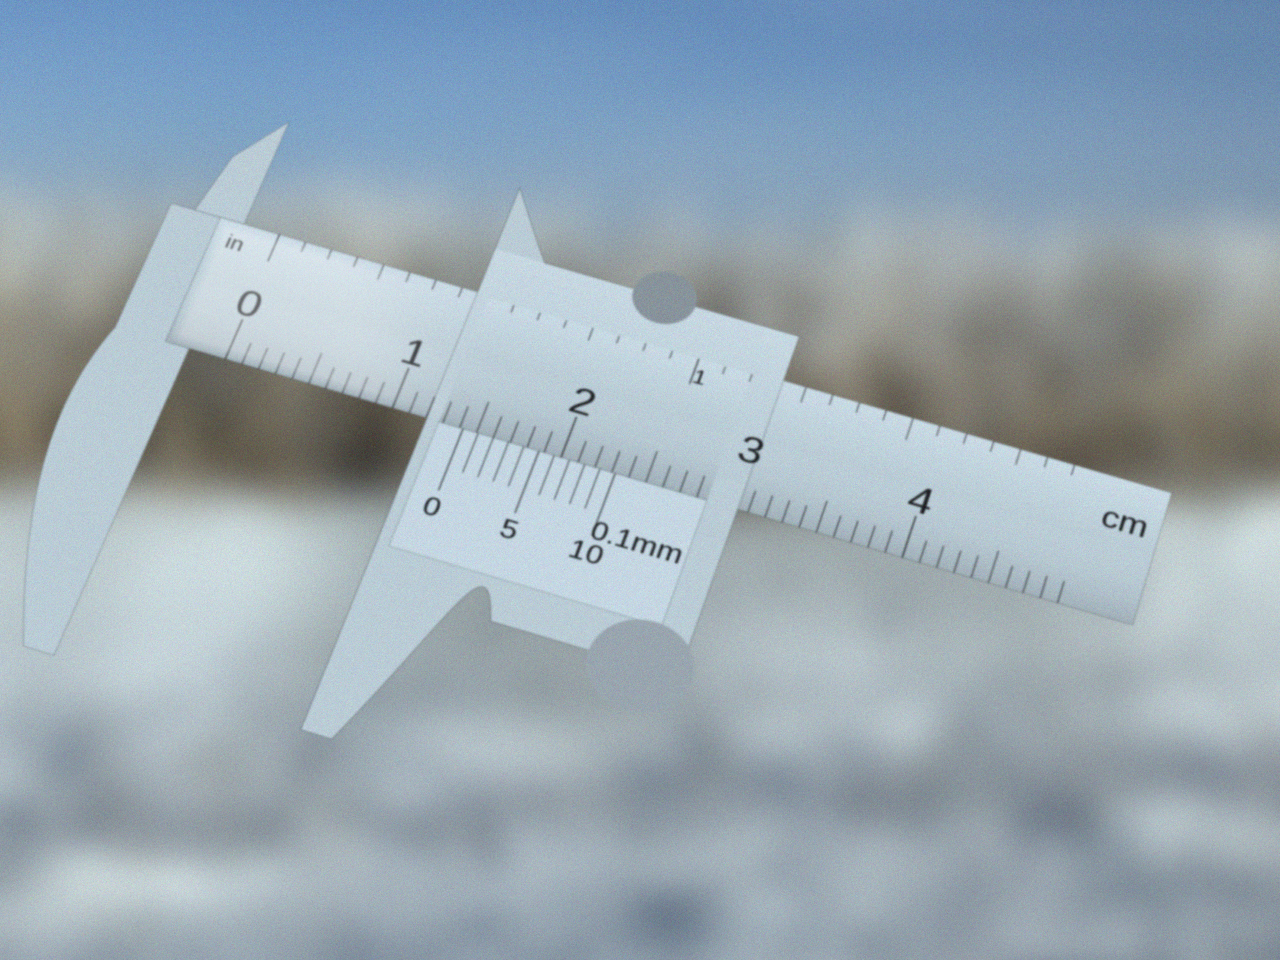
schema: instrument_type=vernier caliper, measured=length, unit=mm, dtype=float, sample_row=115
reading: 14.2
